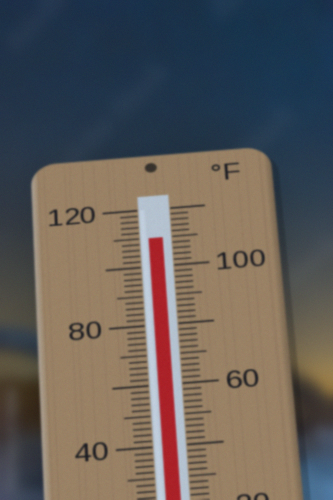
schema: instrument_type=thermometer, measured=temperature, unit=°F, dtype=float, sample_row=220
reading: 110
